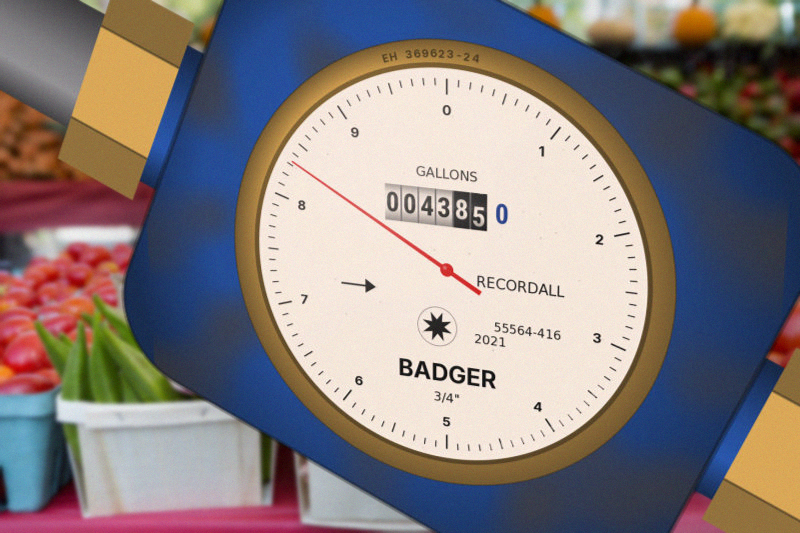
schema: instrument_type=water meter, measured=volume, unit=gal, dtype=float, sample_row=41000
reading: 43848.3
